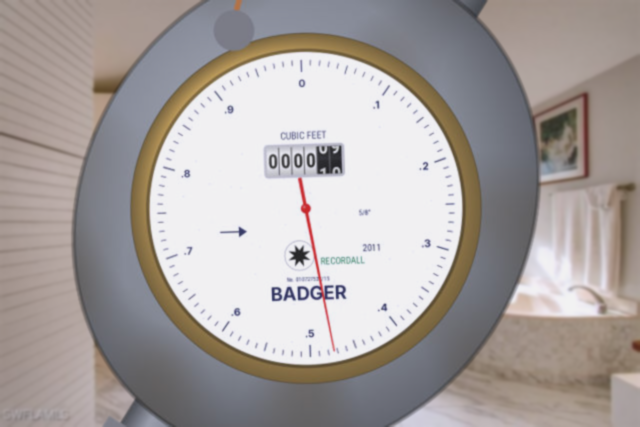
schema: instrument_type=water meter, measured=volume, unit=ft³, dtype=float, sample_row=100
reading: 9.47
